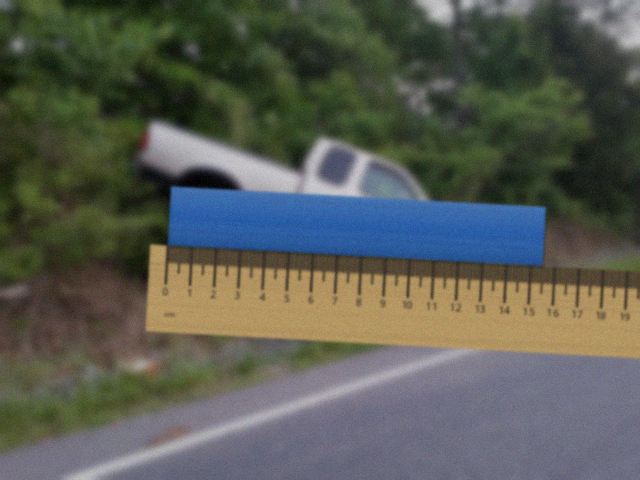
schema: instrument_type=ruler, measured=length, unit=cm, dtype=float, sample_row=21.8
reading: 15.5
